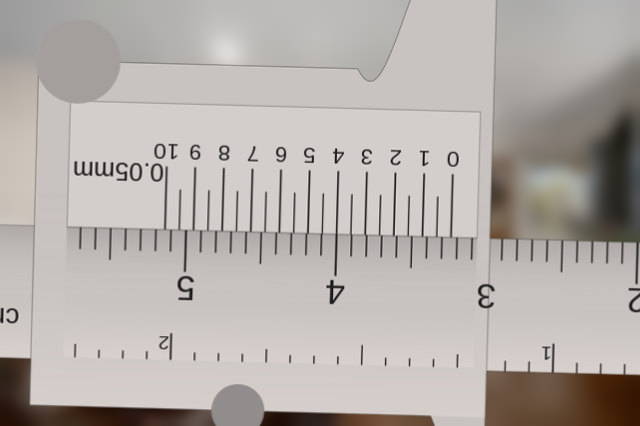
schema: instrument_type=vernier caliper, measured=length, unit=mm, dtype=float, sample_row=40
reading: 32.4
